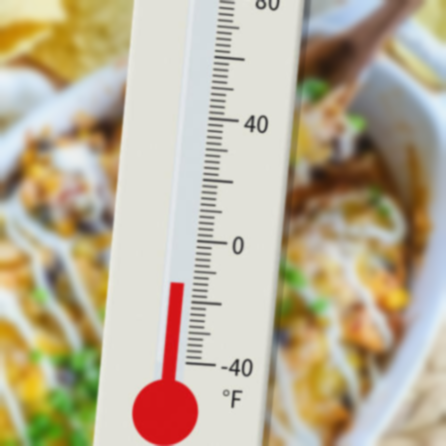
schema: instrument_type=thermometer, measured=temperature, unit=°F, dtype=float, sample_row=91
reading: -14
